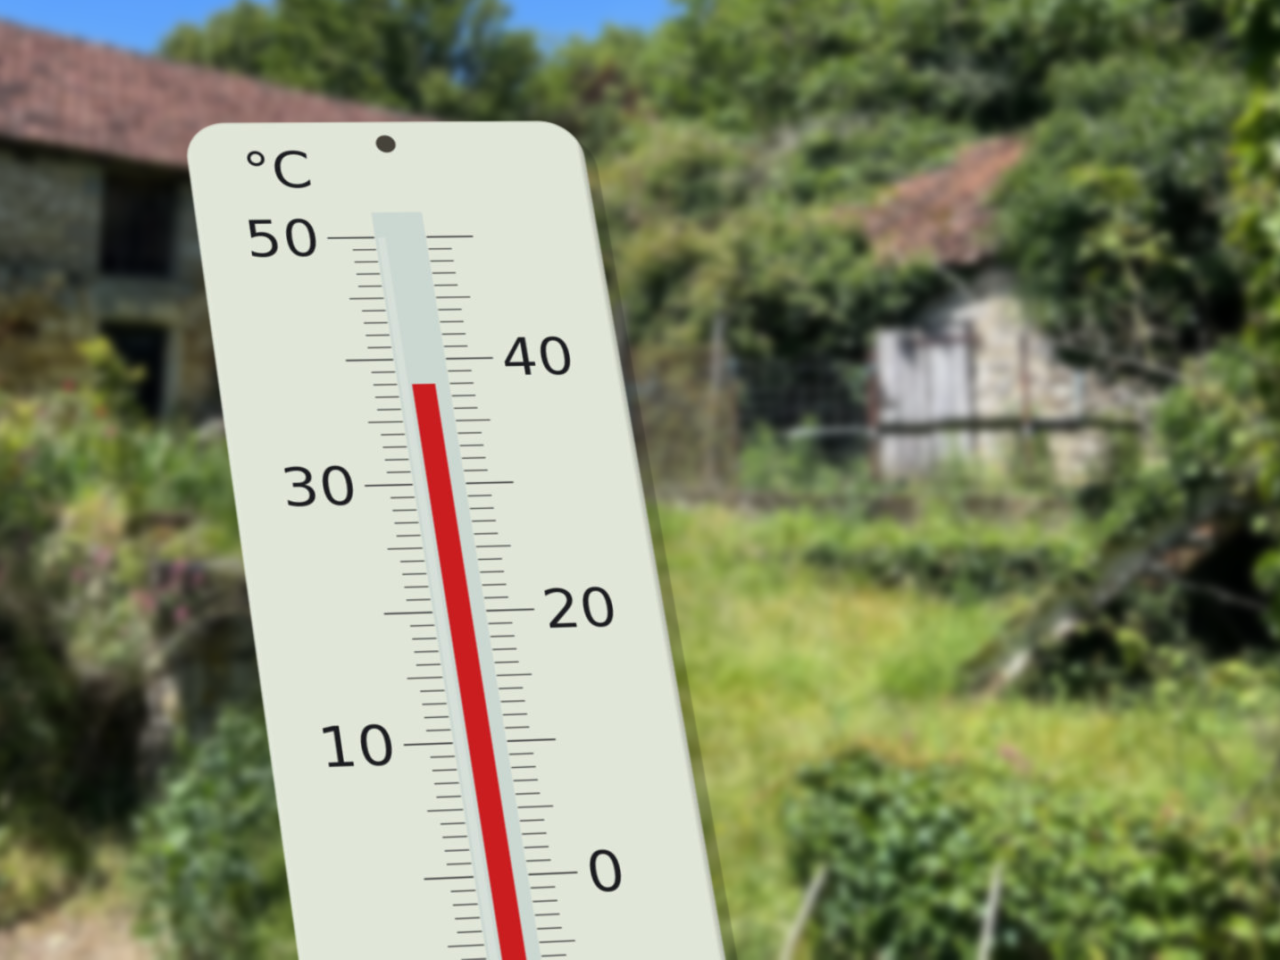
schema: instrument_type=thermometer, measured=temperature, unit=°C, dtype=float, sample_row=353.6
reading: 38
